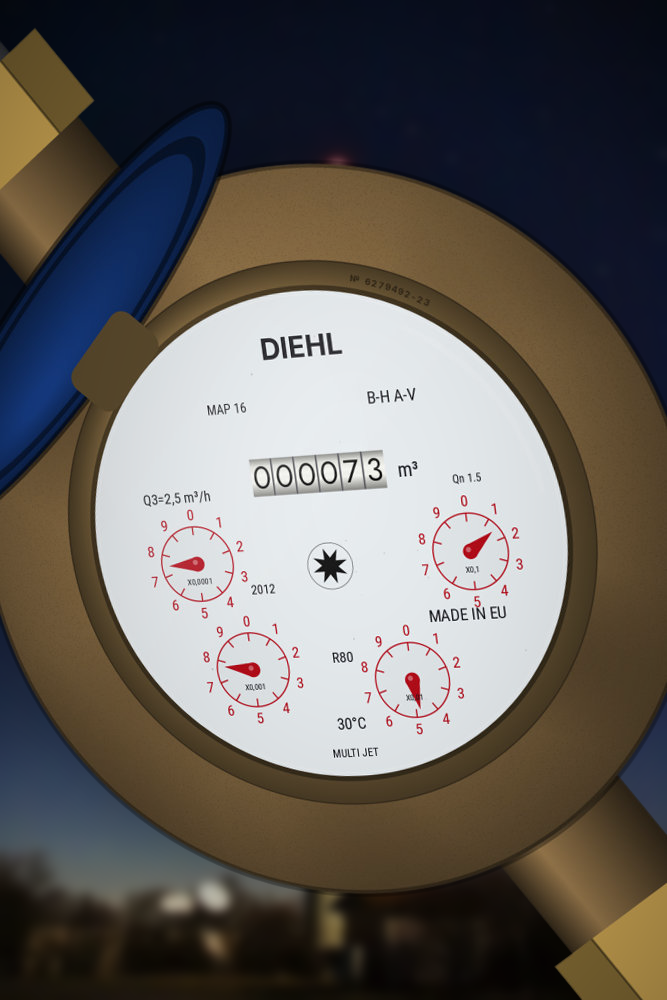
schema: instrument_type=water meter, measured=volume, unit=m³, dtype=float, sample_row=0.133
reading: 73.1477
